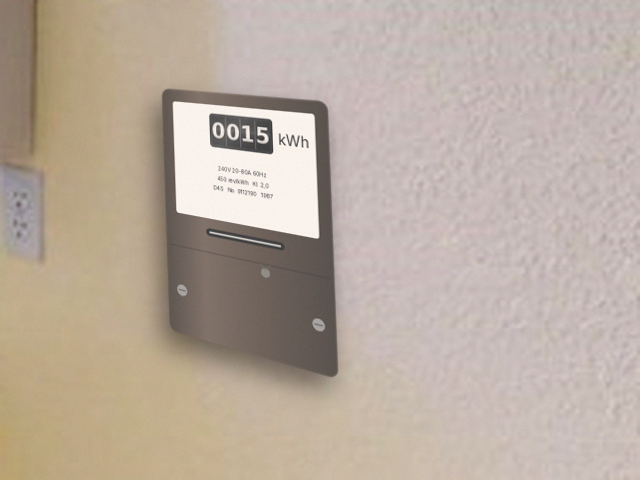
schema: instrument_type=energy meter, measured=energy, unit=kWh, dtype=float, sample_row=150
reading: 15
